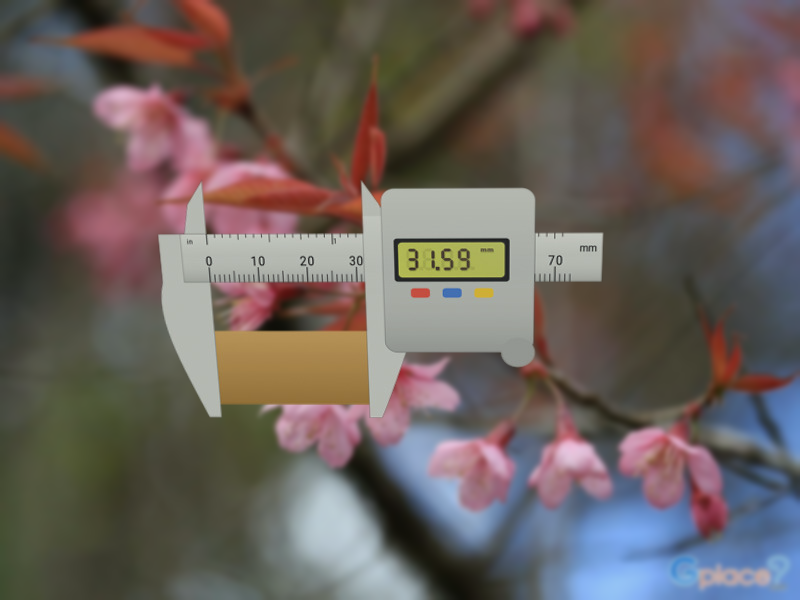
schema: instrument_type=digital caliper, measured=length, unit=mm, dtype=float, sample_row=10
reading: 31.59
